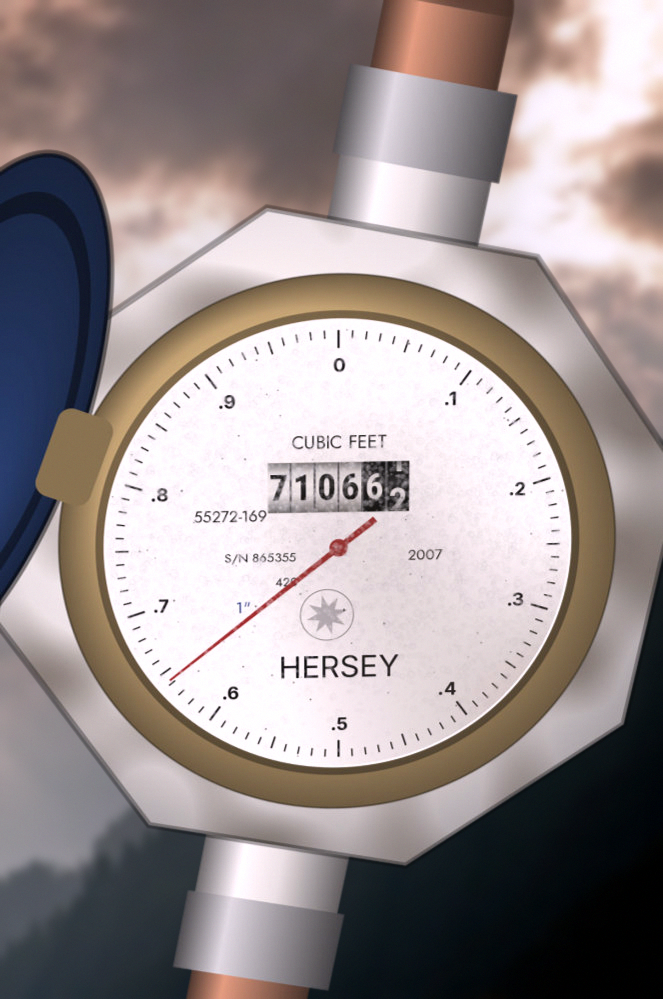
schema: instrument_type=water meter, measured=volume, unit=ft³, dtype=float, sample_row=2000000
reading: 710661.64
